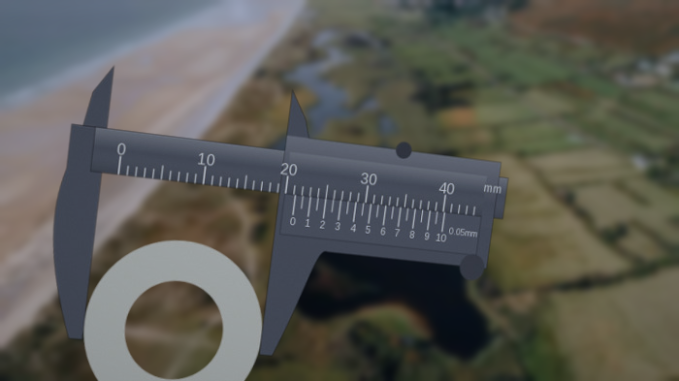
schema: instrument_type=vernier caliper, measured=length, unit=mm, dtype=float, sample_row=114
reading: 21.2
